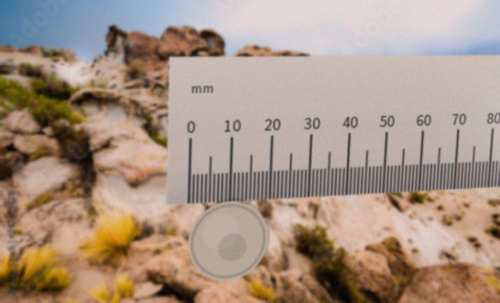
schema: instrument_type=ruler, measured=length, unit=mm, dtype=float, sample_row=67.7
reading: 20
